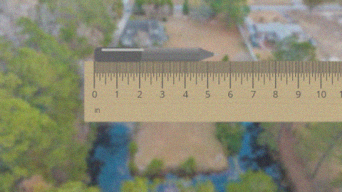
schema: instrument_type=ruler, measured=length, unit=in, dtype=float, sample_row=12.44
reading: 5.5
